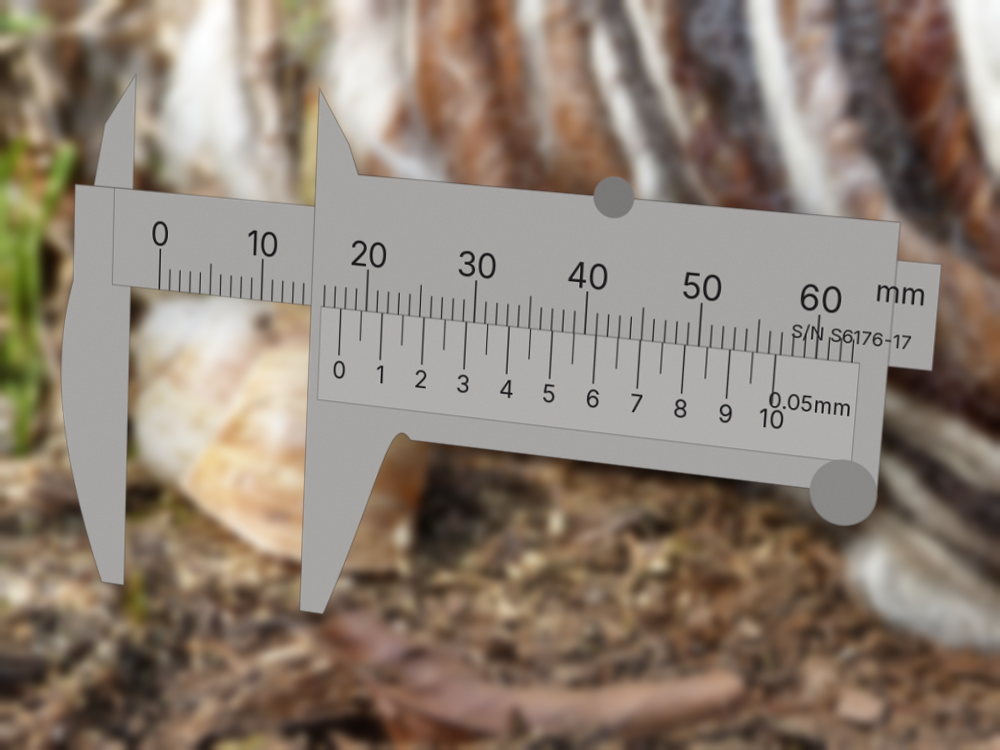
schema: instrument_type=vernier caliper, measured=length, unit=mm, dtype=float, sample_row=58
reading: 17.6
